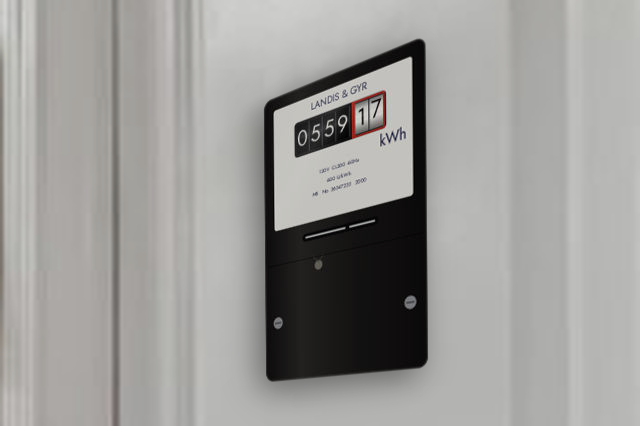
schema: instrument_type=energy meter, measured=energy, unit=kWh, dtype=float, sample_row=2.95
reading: 559.17
